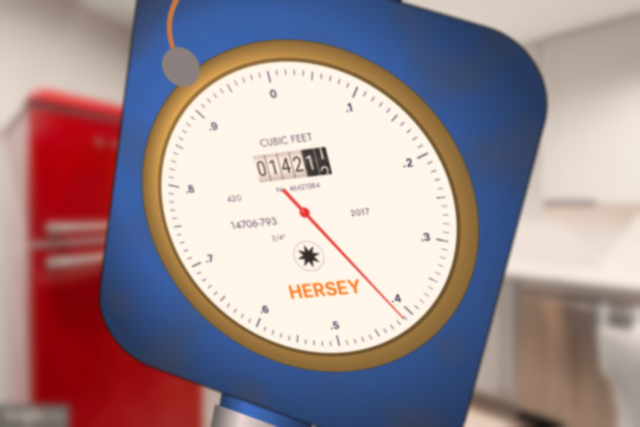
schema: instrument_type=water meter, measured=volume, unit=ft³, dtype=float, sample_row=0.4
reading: 14211.41
